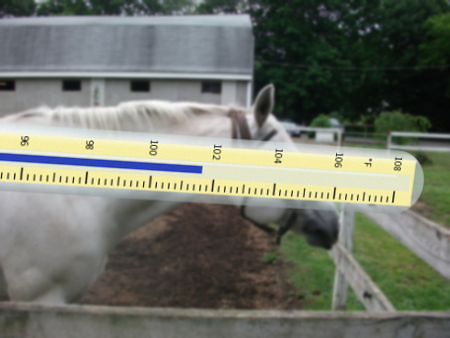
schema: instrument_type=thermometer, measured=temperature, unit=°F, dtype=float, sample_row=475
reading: 101.6
